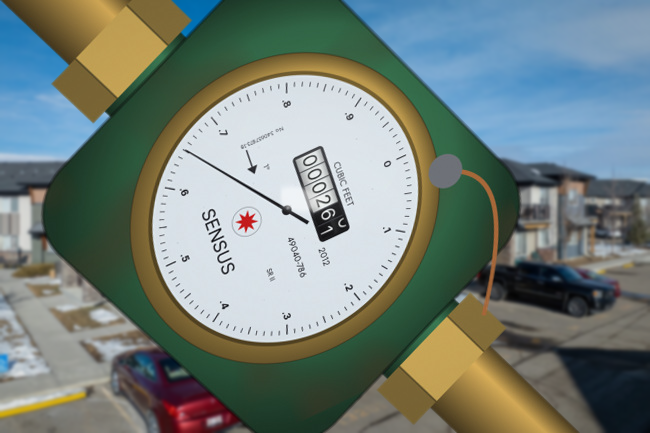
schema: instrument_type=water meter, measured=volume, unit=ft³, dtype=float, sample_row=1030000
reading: 260.65
